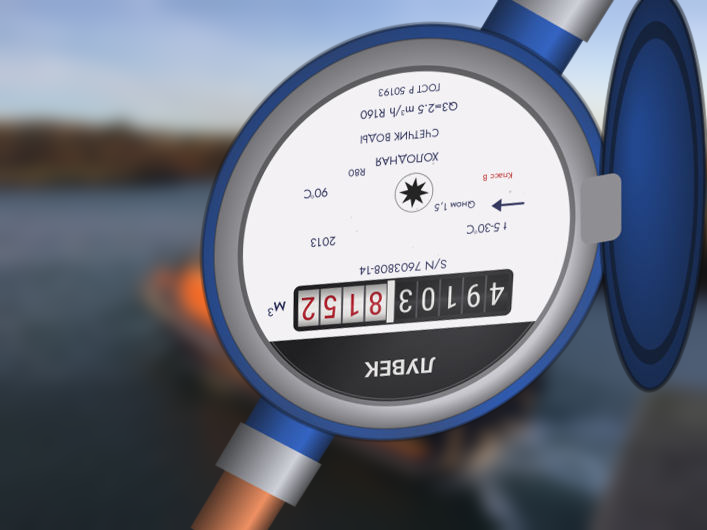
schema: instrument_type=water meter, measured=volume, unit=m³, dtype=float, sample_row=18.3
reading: 49103.8152
